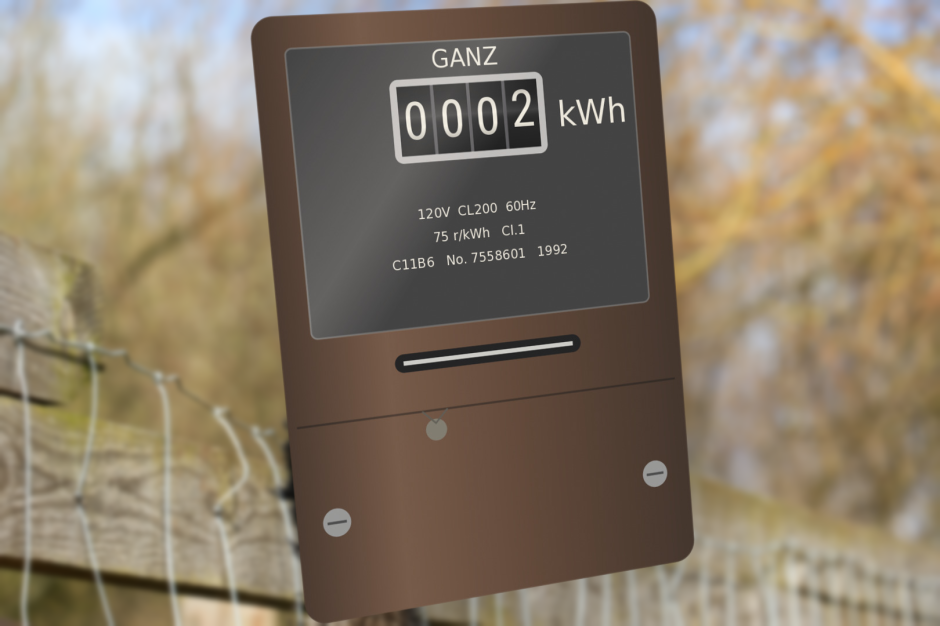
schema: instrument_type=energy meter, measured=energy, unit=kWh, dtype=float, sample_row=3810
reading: 2
